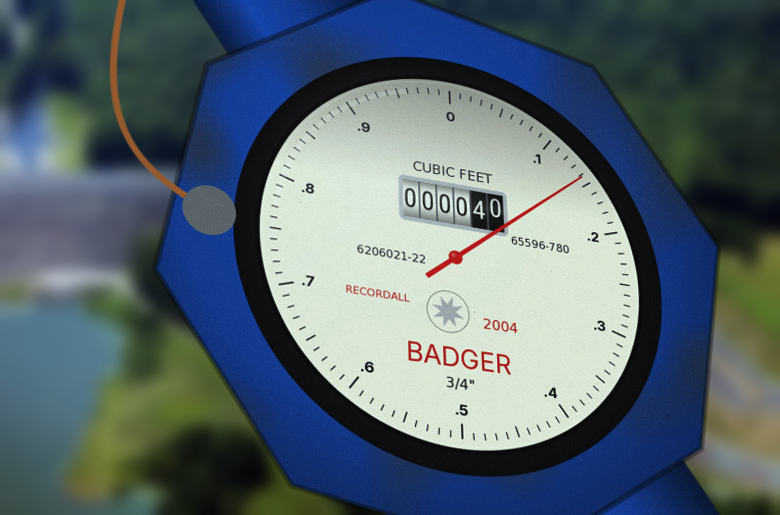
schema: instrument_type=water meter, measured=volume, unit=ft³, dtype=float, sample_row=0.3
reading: 40.14
